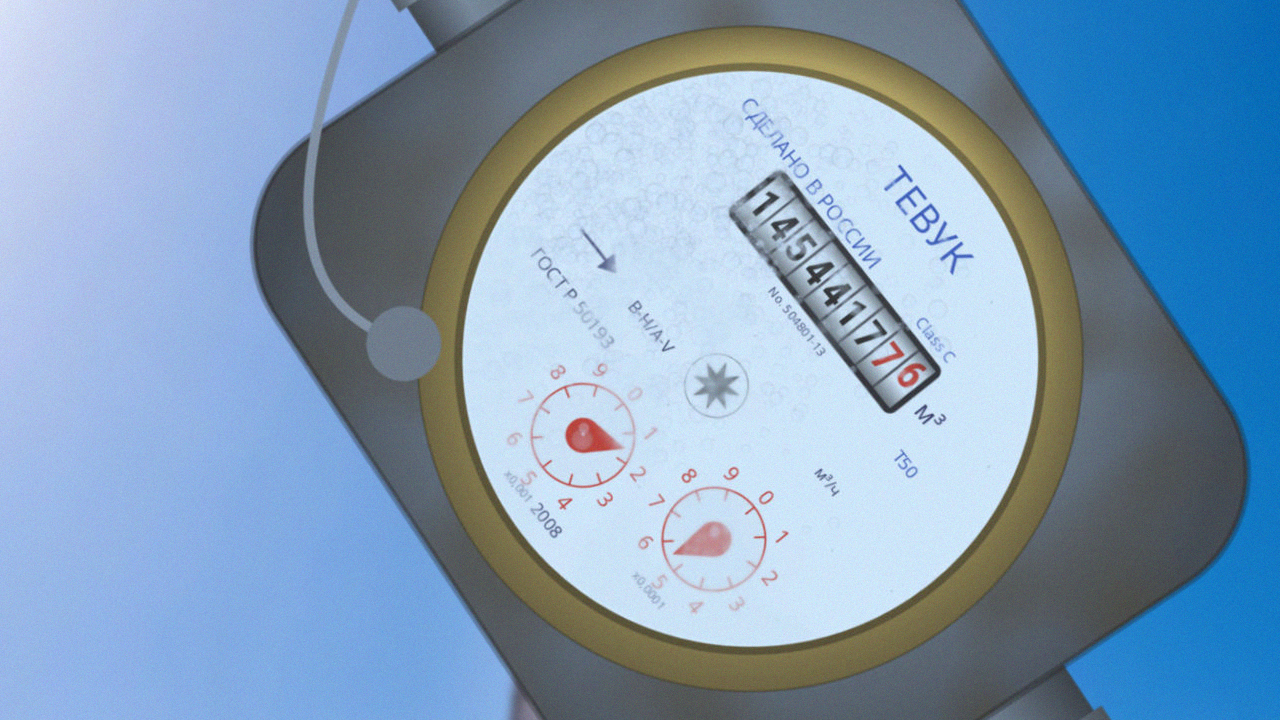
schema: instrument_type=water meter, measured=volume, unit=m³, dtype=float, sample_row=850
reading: 1454417.7615
